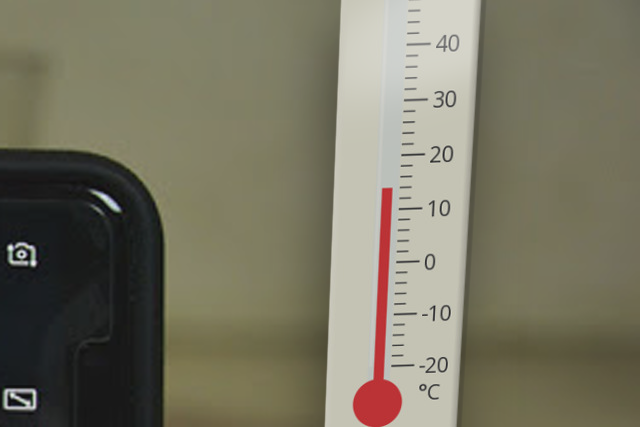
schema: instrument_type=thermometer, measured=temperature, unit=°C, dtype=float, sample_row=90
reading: 14
